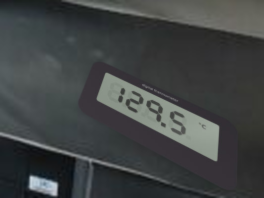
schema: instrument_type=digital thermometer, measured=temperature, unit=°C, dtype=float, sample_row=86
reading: 129.5
